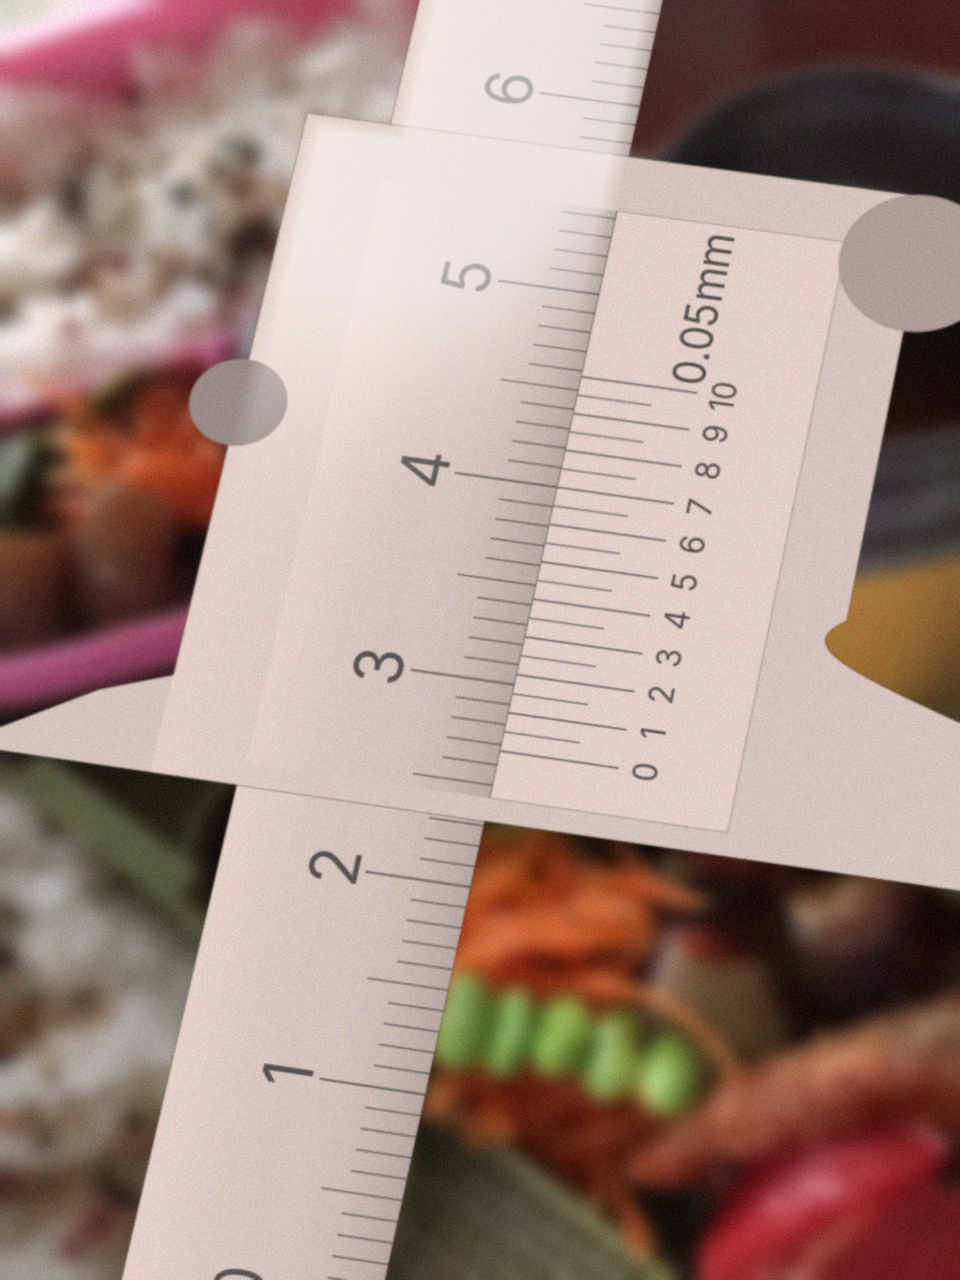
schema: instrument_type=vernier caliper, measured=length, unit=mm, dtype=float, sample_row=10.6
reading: 26.7
